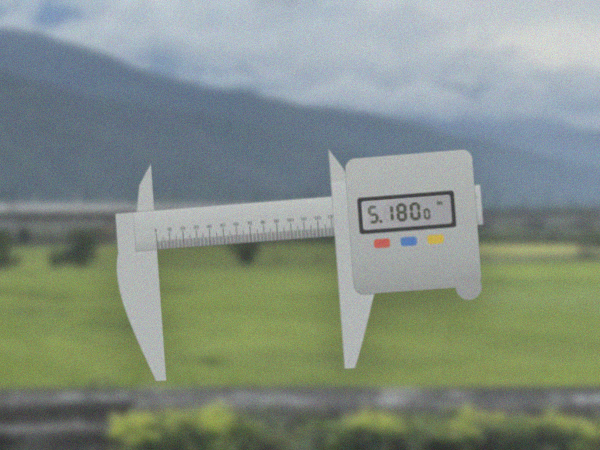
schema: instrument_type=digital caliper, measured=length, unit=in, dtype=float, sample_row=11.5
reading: 5.1800
